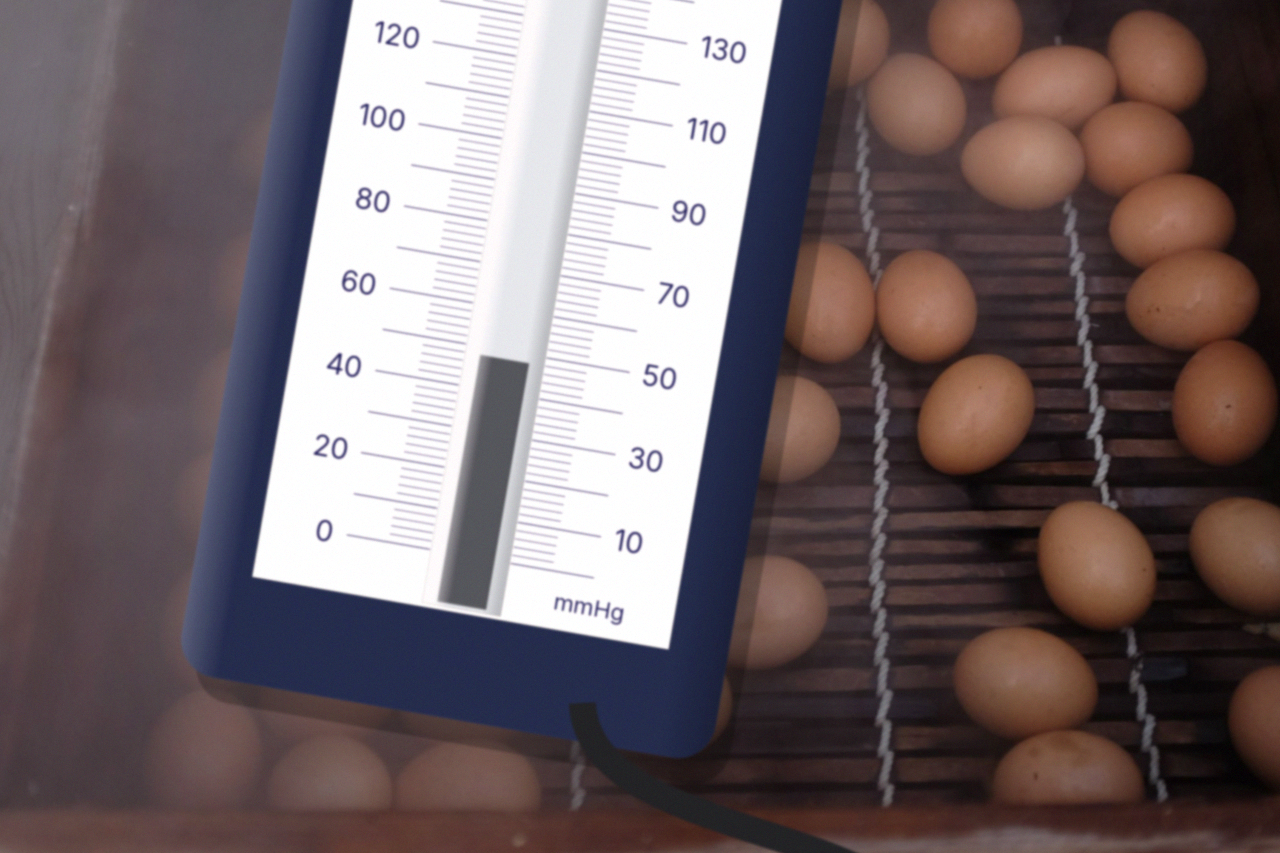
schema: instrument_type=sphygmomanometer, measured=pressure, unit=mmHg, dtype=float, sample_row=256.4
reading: 48
